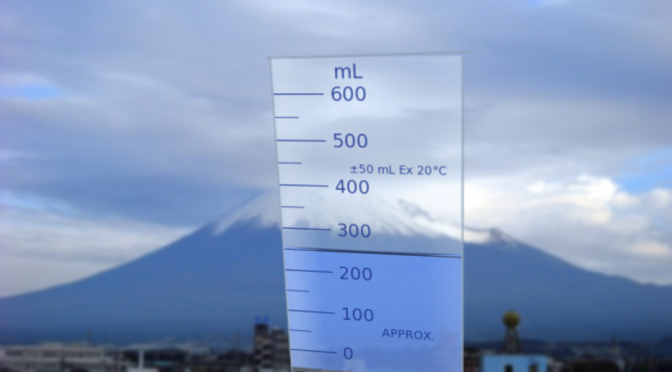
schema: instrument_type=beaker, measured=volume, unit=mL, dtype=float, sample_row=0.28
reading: 250
